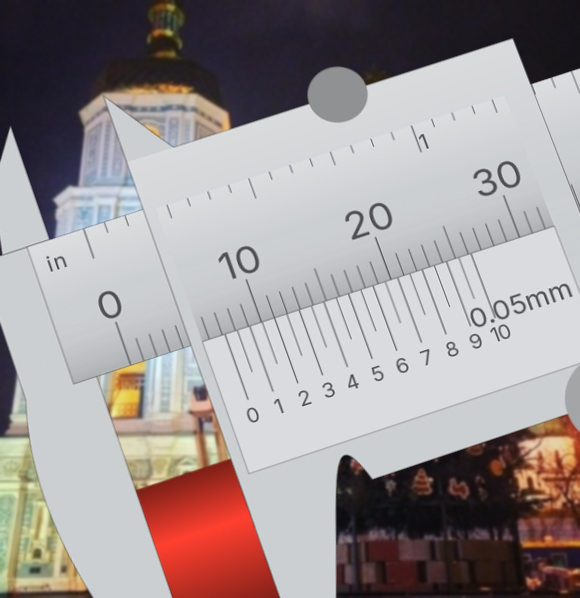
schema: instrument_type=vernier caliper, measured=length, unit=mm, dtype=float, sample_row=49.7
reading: 7.2
